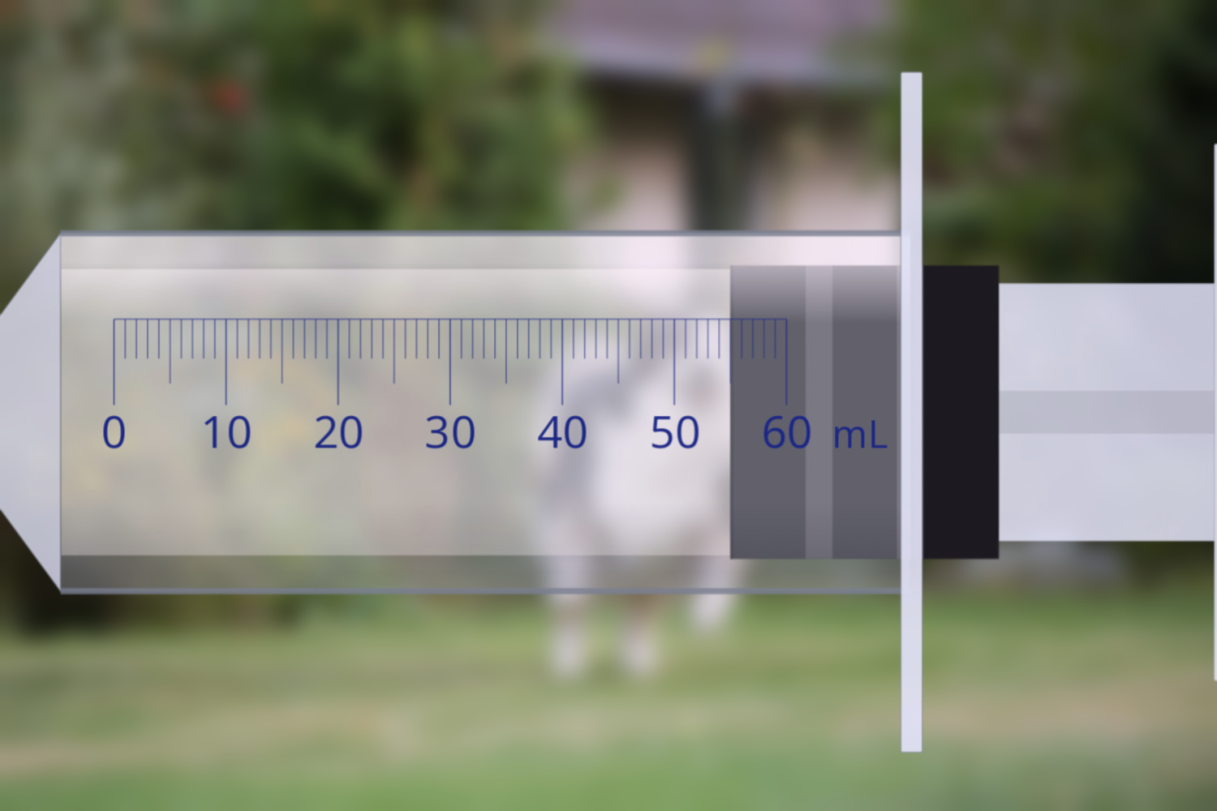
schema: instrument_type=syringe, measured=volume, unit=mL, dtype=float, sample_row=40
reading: 55
